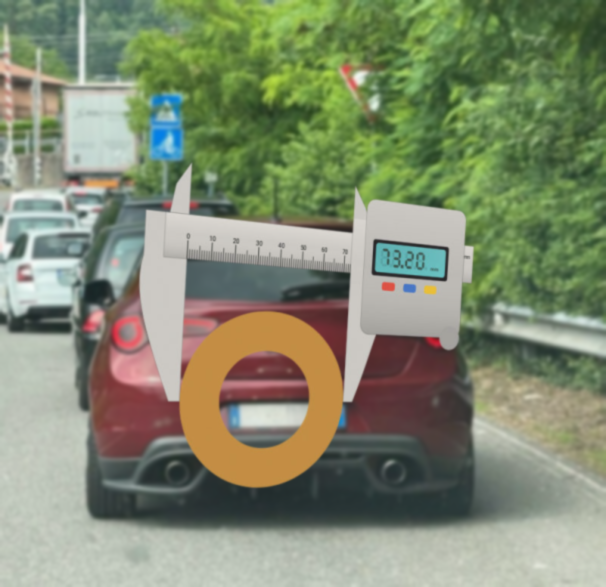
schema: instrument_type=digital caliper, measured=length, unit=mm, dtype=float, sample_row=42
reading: 73.20
